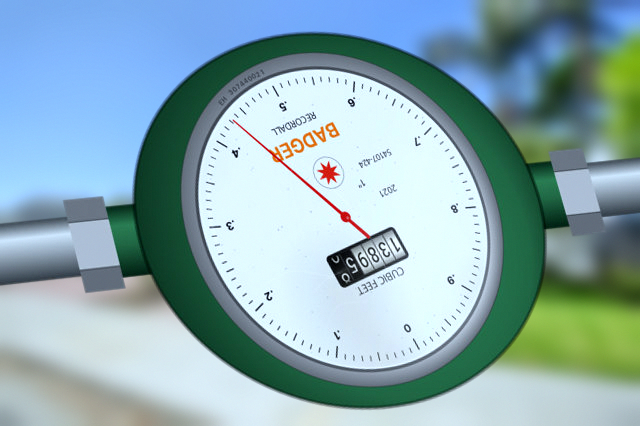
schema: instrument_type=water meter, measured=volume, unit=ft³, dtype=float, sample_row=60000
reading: 138958.43
